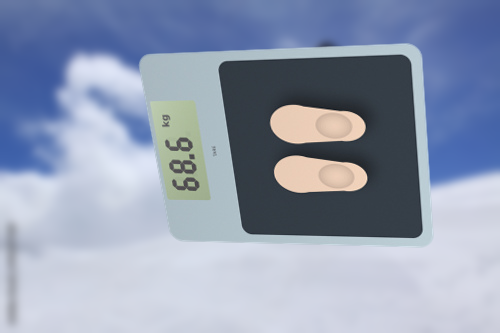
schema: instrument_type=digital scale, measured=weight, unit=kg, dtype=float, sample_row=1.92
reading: 68.6
